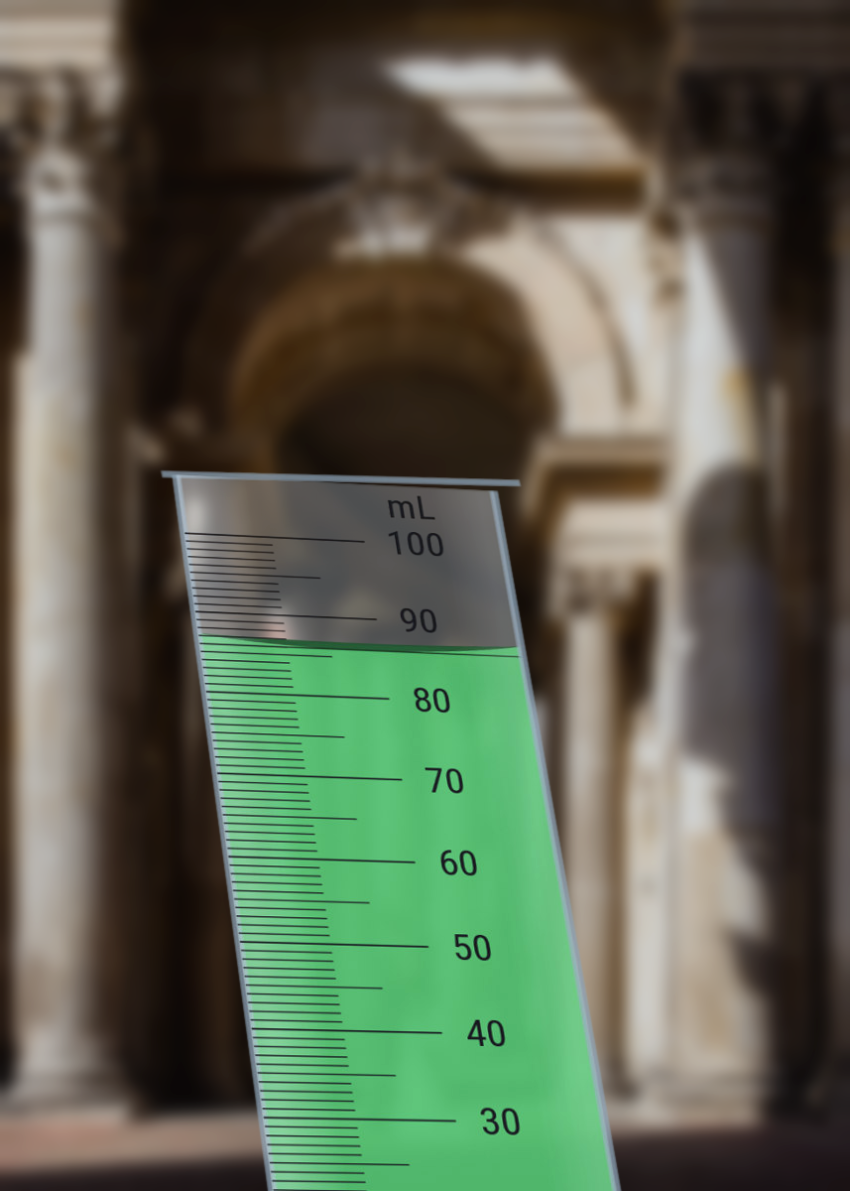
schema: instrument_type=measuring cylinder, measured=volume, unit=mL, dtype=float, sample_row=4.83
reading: 86
